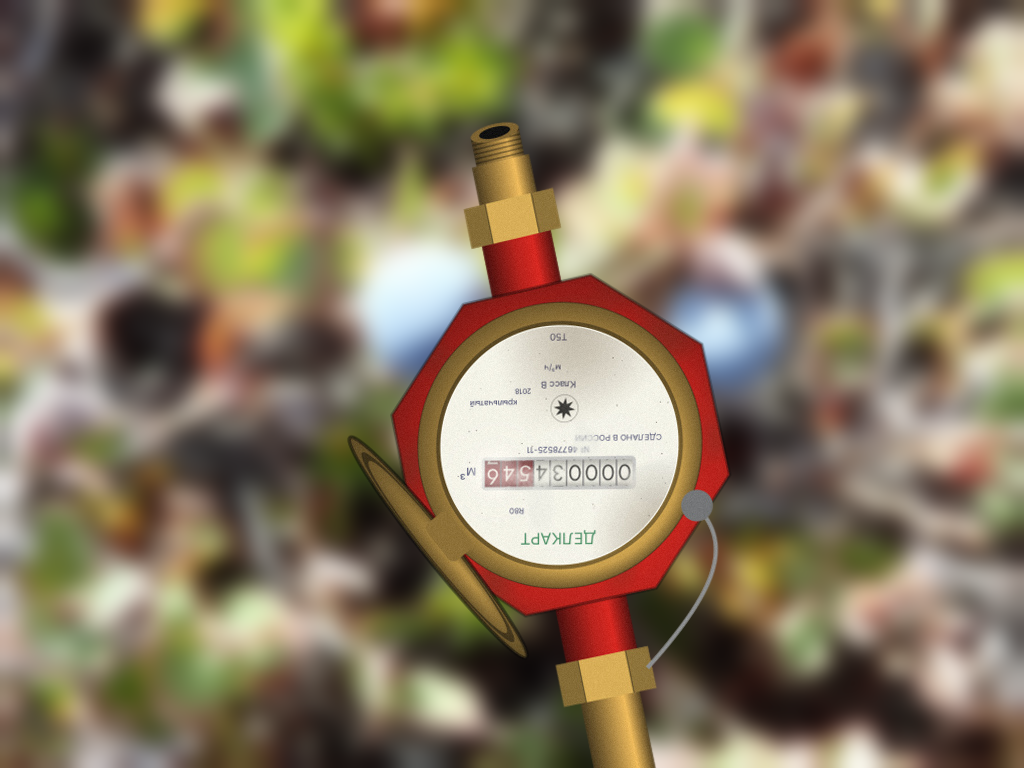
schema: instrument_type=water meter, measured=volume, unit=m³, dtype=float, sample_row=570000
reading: 34.546
